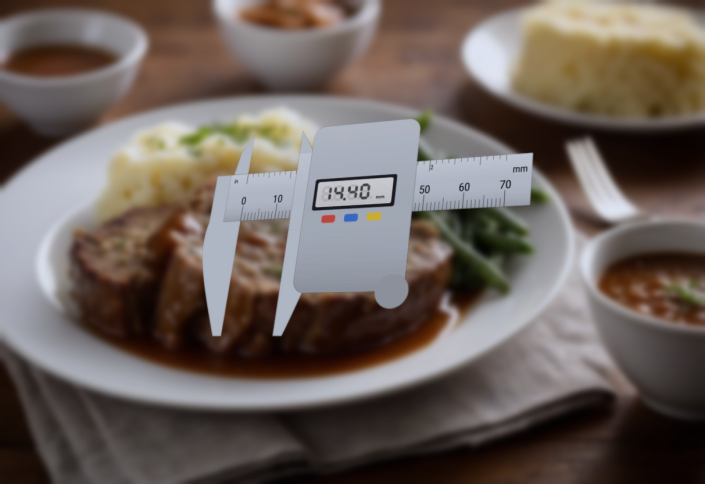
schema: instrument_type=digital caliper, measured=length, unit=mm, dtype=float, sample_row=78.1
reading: 14.40
